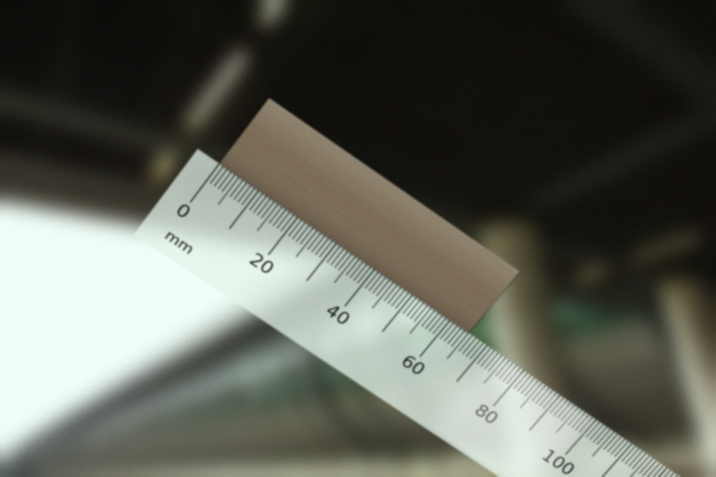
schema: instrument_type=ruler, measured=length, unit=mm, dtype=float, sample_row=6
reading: 65
